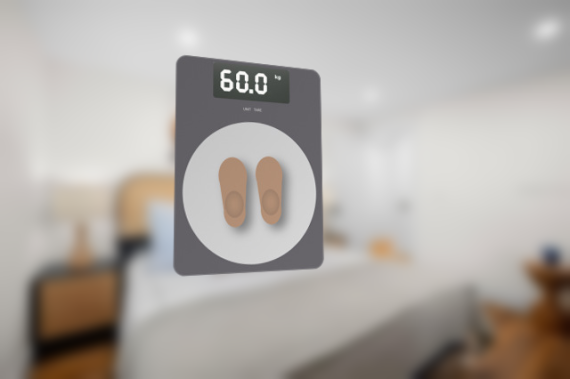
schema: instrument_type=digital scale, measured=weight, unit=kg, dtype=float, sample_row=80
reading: 60.0
